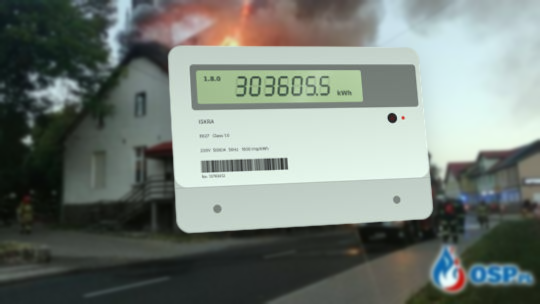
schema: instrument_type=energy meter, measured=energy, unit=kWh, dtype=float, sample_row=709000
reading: 303605.5
